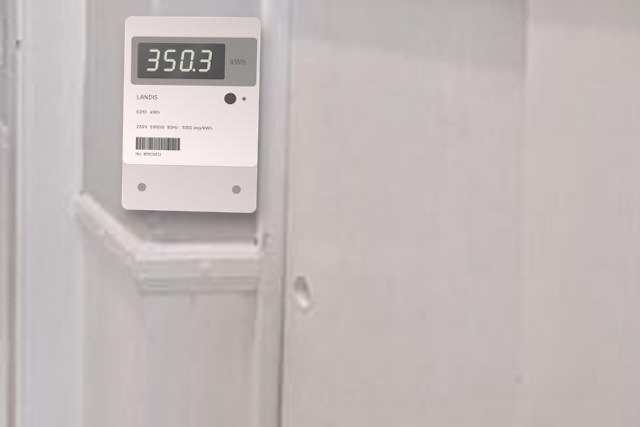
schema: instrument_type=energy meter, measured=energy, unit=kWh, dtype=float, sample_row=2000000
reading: 350.3
